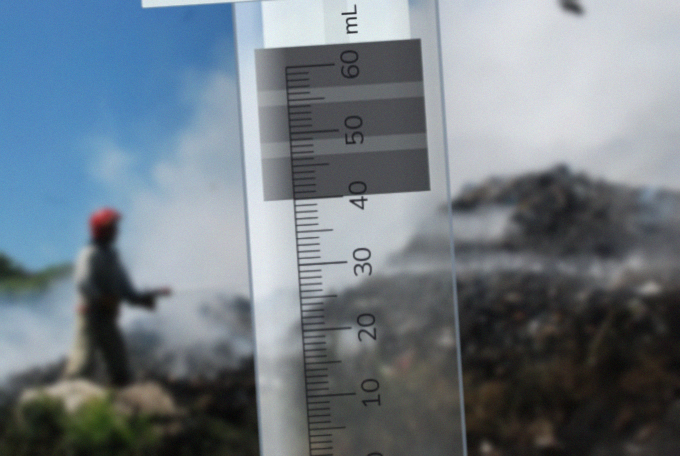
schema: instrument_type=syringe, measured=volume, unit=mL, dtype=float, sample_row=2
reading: 40
